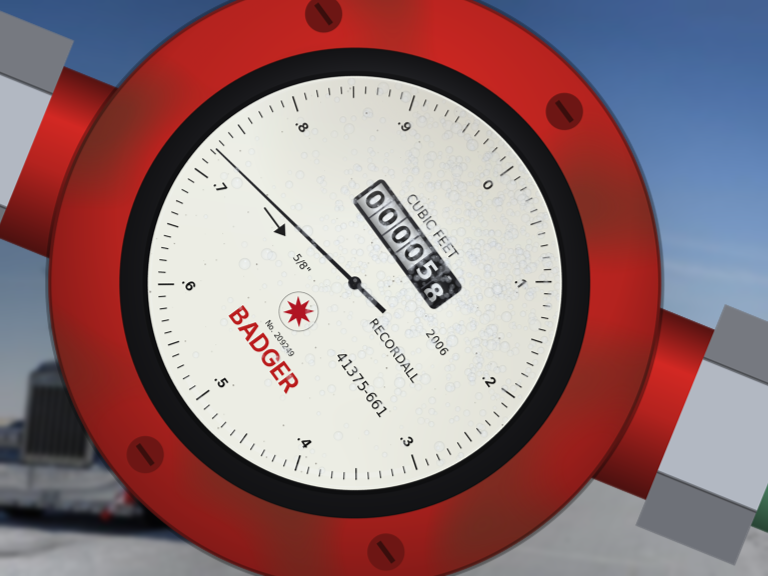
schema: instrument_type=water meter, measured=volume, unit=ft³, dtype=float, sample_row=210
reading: 57.72
